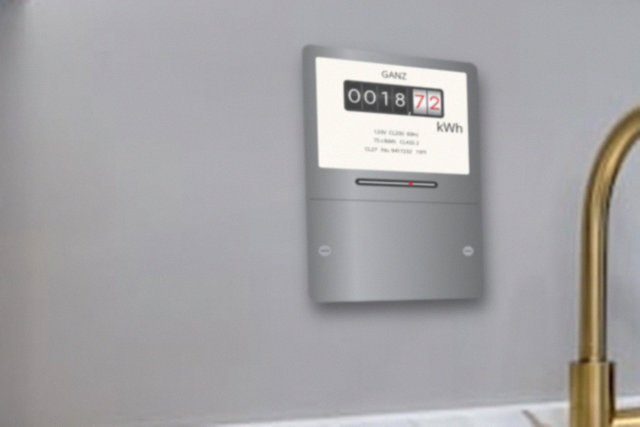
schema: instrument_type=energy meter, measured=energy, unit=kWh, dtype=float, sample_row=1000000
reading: 18.72
